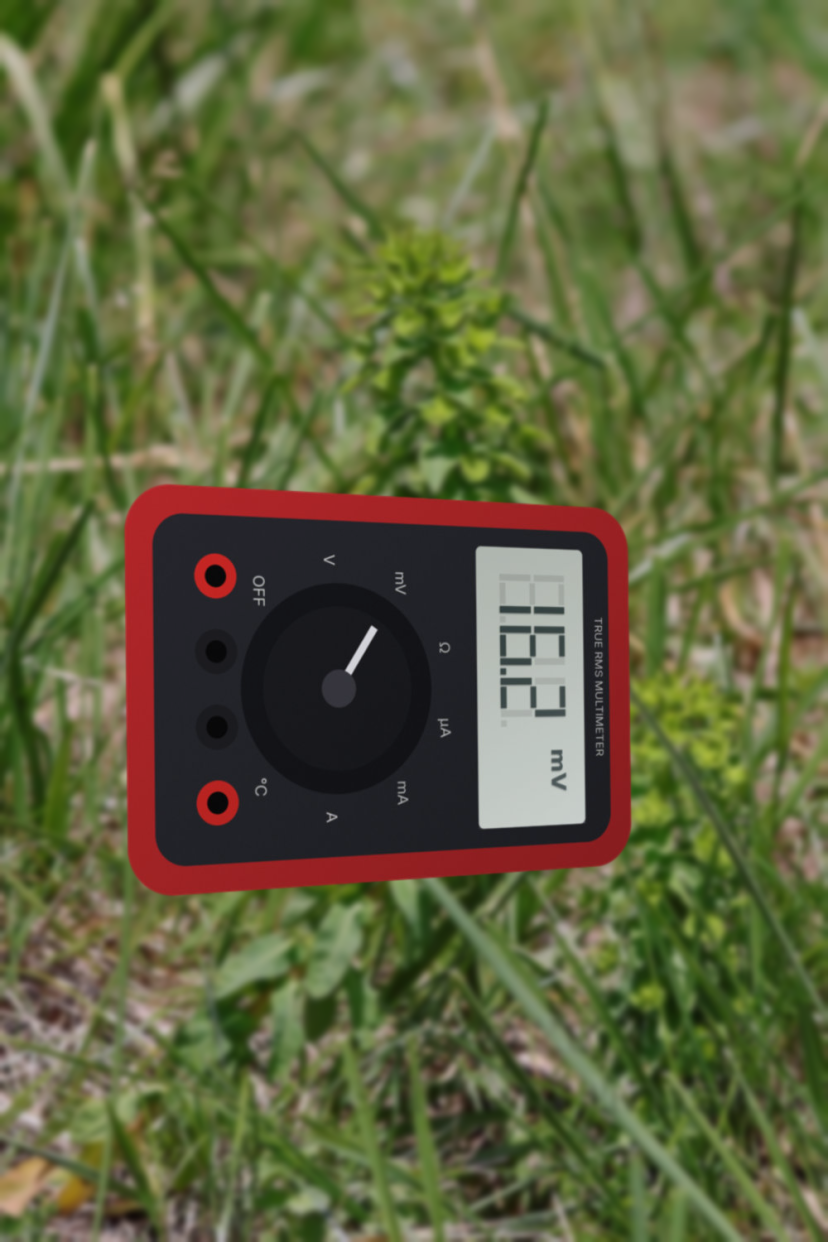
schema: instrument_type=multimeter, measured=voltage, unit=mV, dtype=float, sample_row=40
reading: 16.2
